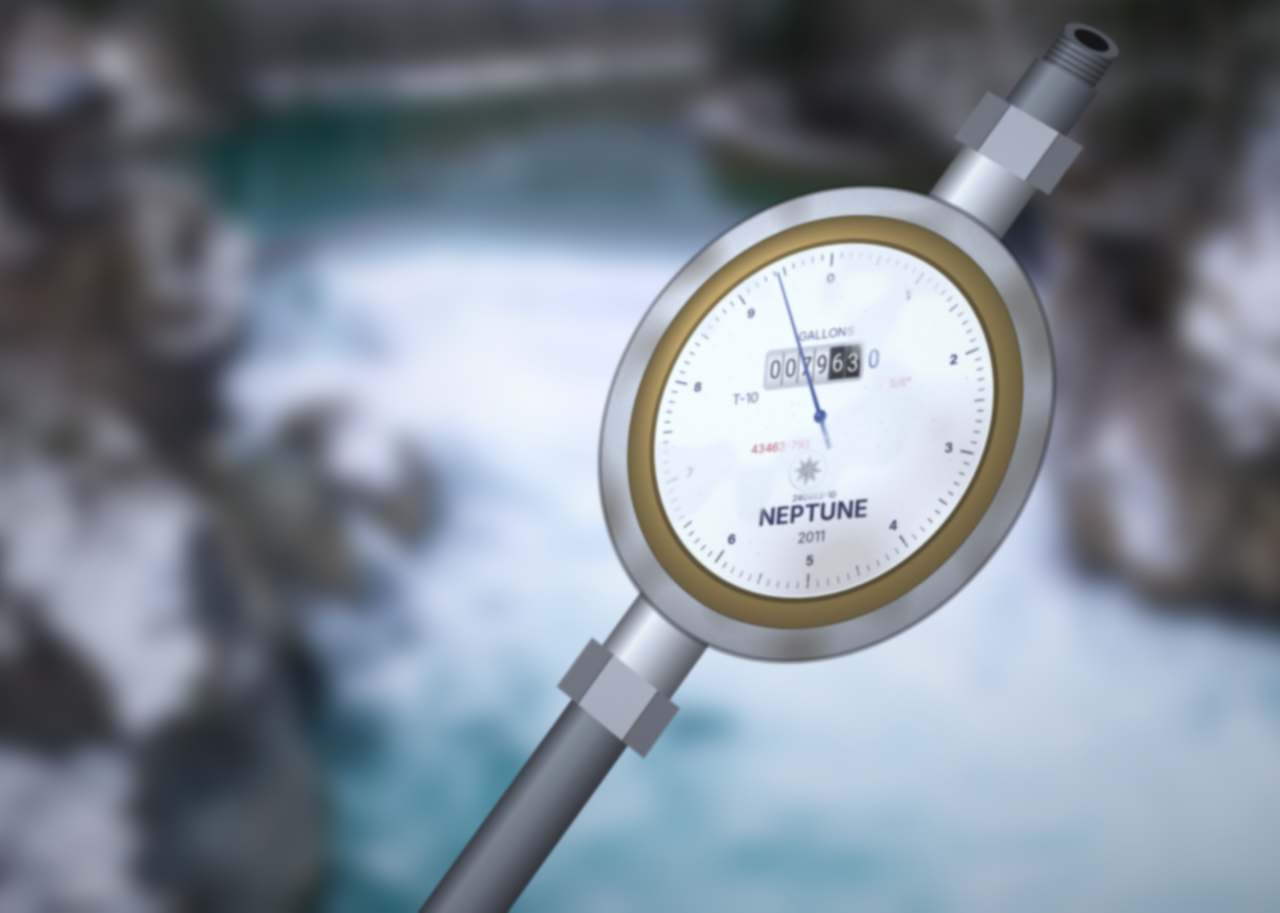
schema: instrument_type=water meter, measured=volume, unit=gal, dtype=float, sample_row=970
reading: 79629.4
